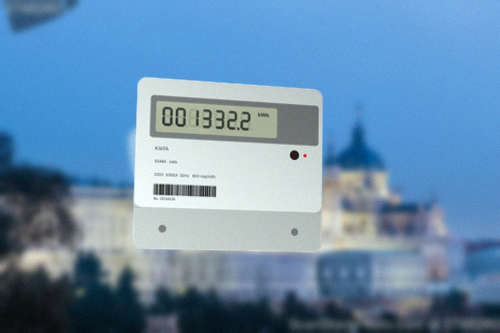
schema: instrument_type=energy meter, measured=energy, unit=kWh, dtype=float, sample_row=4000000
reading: 1332.2
